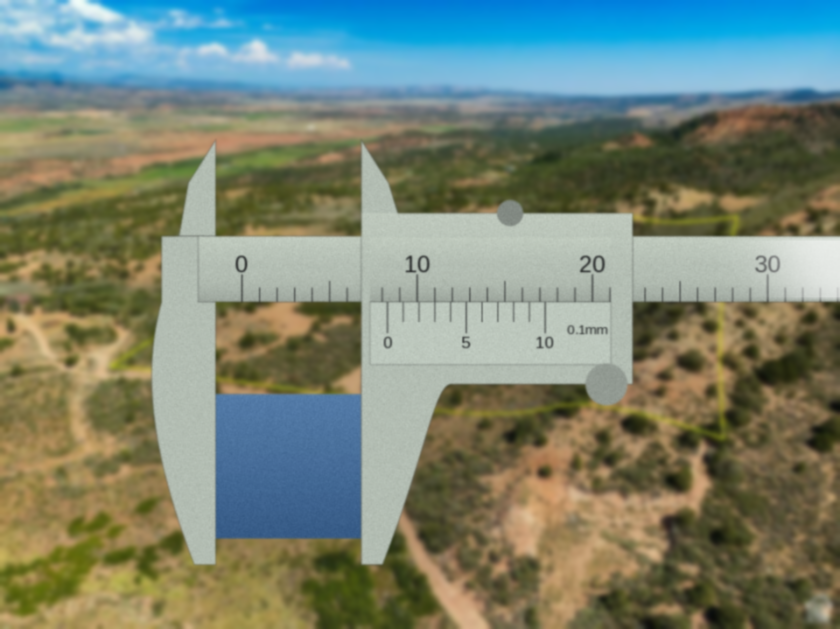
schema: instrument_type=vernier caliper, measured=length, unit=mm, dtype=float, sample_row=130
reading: 8.3
